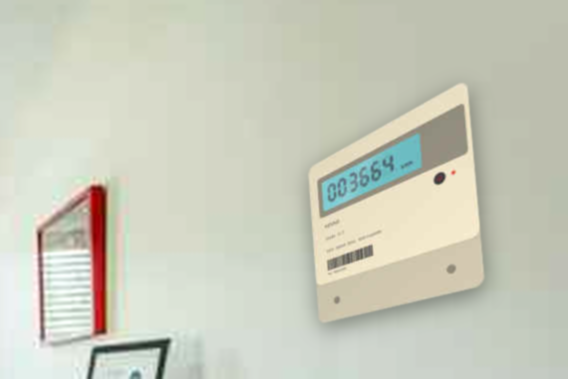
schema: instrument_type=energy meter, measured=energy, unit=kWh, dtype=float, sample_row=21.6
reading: 3664
